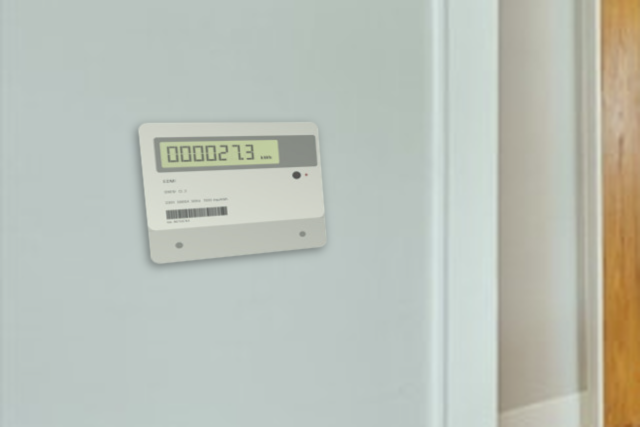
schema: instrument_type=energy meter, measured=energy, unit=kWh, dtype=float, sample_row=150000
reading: 27.3
